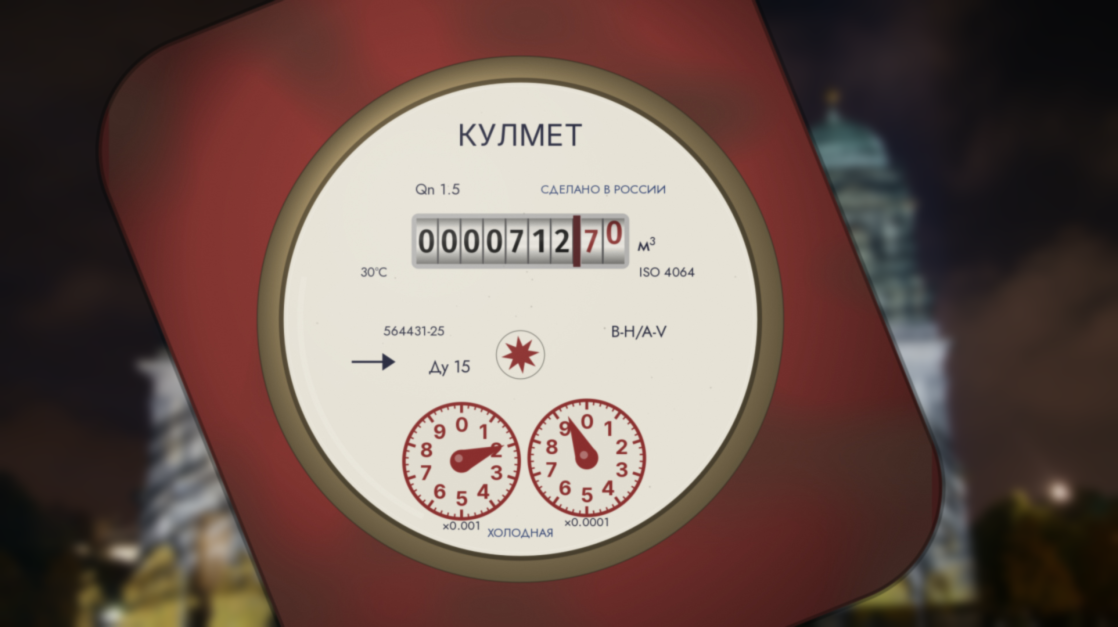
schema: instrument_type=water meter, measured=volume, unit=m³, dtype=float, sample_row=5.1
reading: 712.7019
